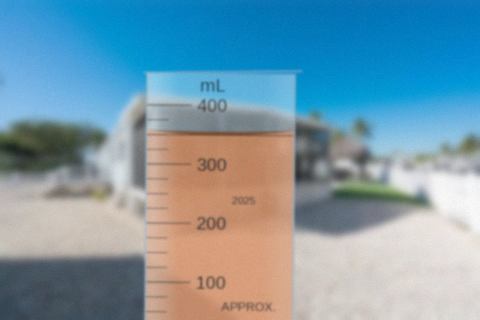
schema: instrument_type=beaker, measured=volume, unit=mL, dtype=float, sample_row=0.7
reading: 350
